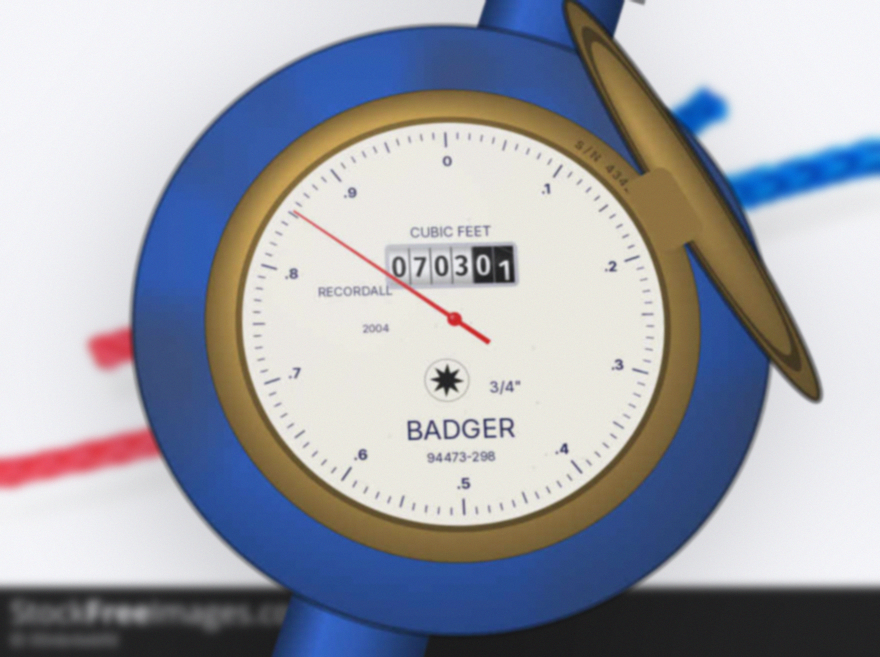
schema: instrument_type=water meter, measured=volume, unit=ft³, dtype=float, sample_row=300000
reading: 70300.85
